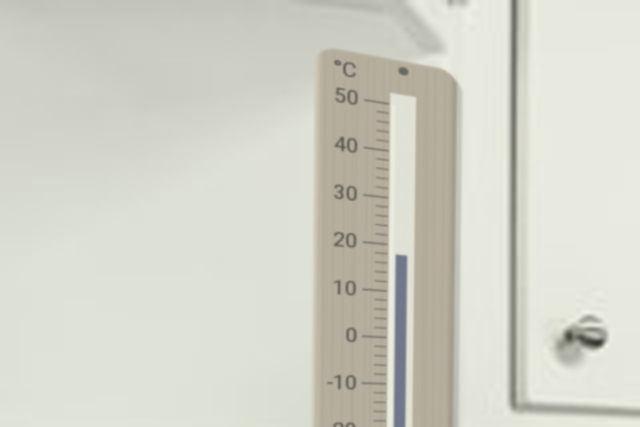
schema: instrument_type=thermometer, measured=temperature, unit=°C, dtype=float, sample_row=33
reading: 18
